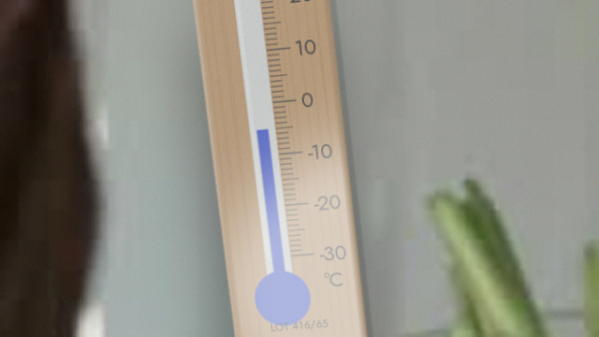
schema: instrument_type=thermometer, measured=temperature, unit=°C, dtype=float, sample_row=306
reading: -5
